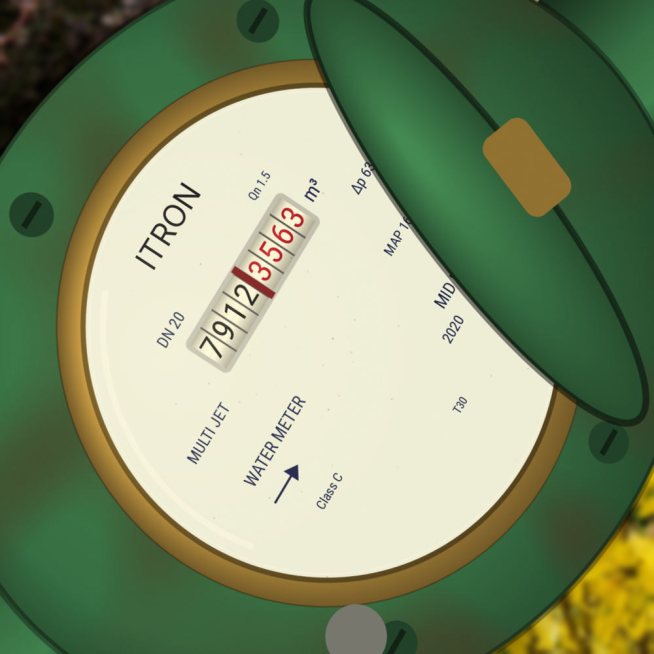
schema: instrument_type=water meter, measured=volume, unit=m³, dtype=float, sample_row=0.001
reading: 7912.3563
